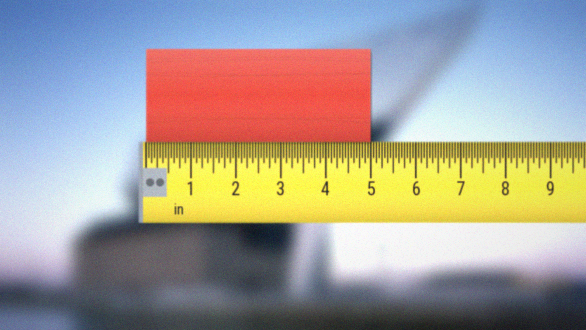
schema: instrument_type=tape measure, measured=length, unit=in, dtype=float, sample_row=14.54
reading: 5
